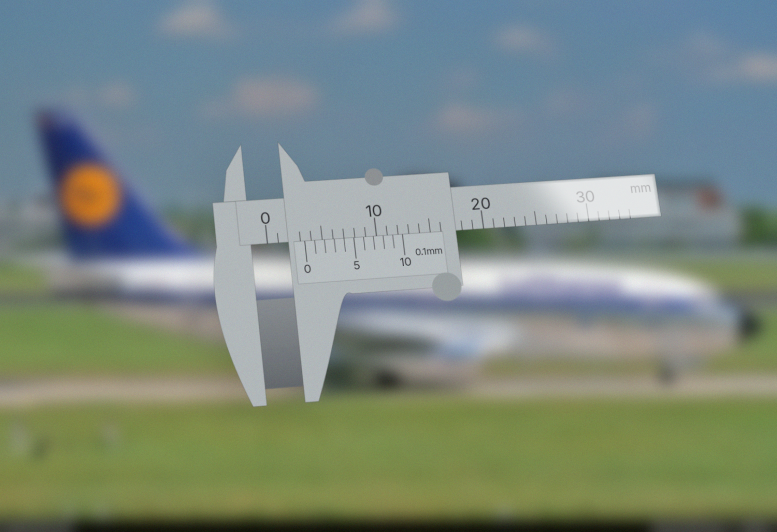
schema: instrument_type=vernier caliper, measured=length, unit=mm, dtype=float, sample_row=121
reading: 3.4
